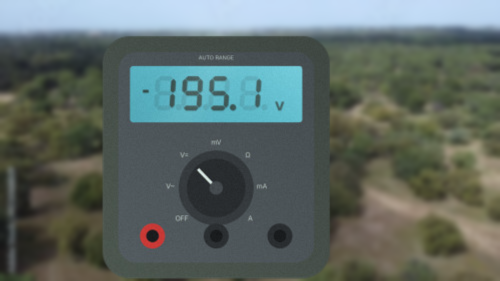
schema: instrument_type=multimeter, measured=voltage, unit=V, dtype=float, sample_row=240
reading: -195.1
